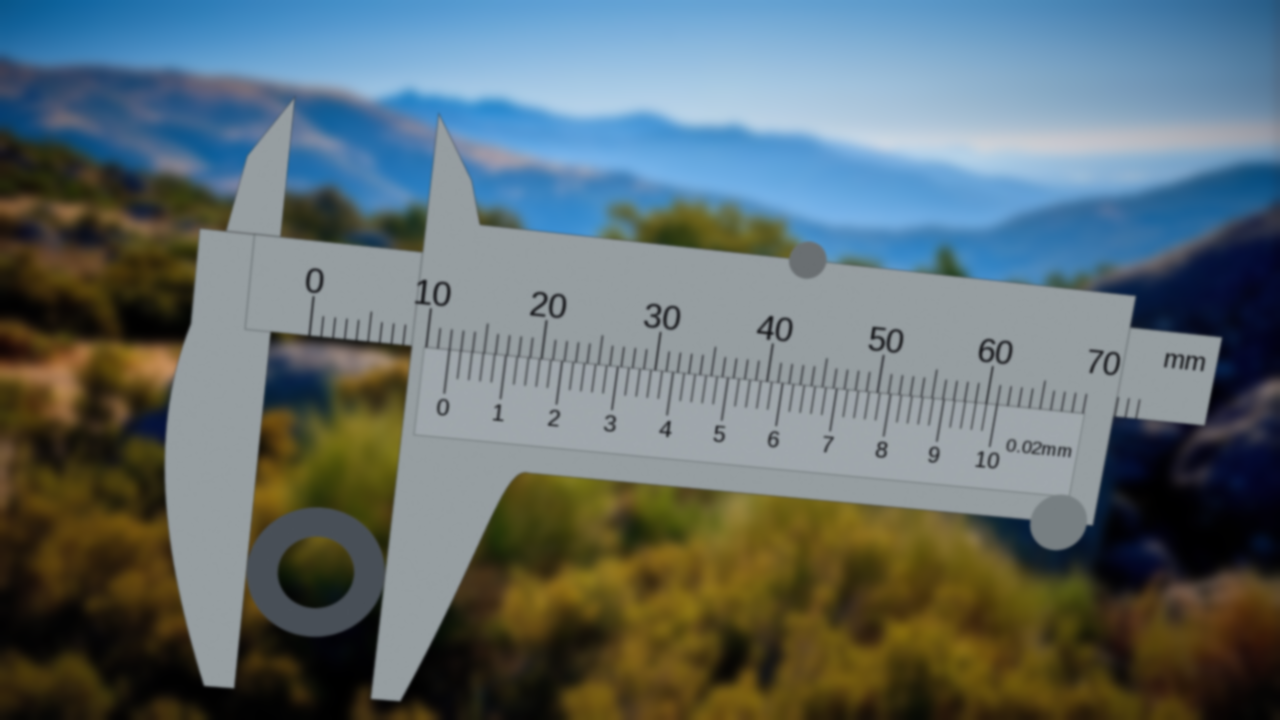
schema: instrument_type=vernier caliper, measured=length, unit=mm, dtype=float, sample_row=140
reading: 12.0
